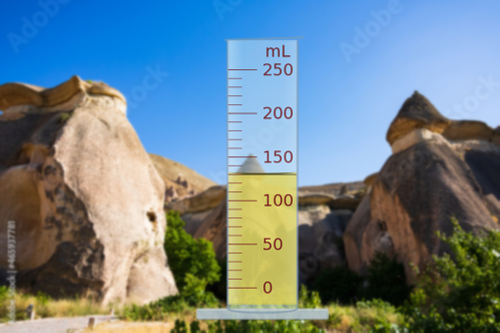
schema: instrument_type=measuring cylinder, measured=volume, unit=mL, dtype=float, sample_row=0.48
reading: 130
